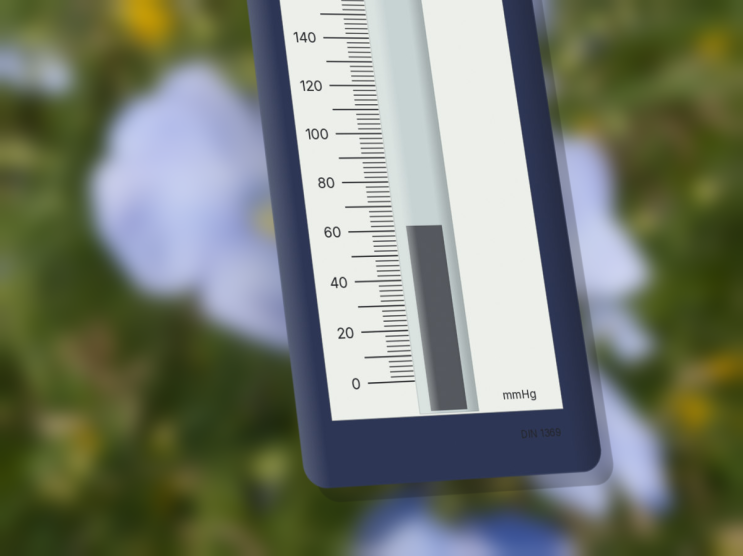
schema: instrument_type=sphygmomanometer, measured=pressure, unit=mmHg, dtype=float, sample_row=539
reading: 62
